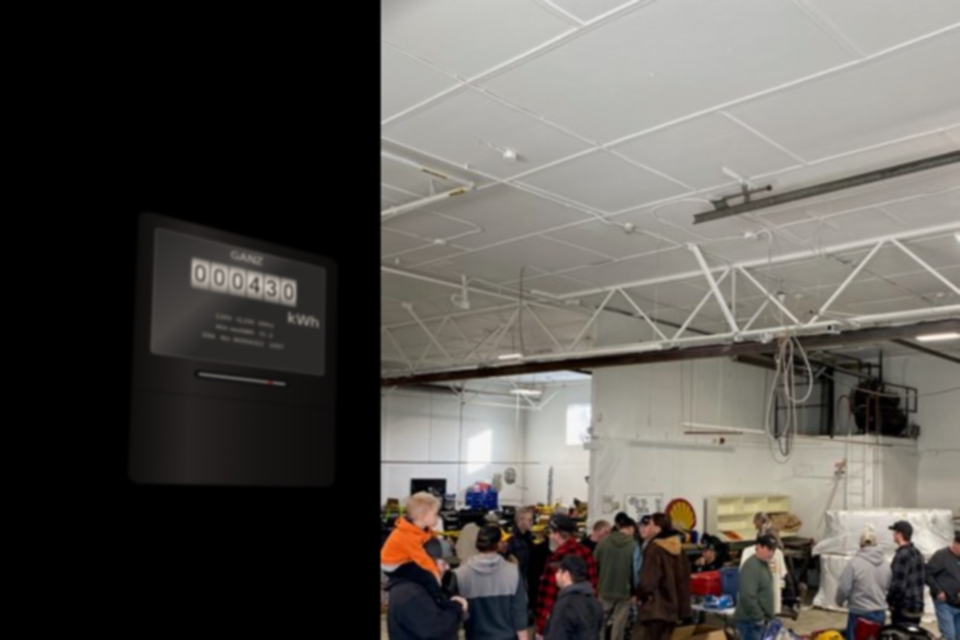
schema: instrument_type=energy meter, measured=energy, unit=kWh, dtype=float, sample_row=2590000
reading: 430
